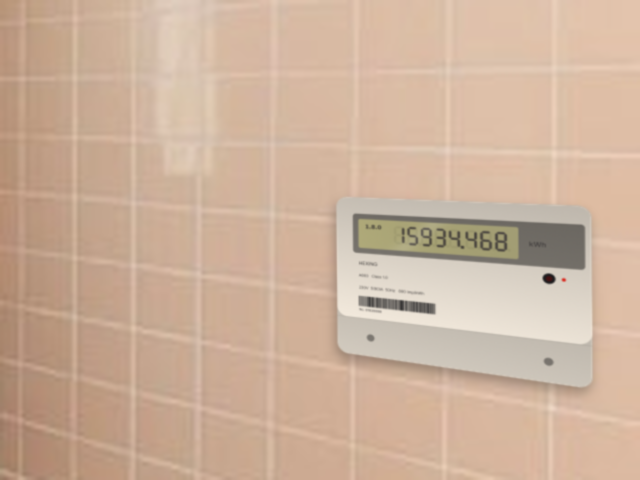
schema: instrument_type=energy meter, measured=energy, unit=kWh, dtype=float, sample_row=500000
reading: 15934.468
